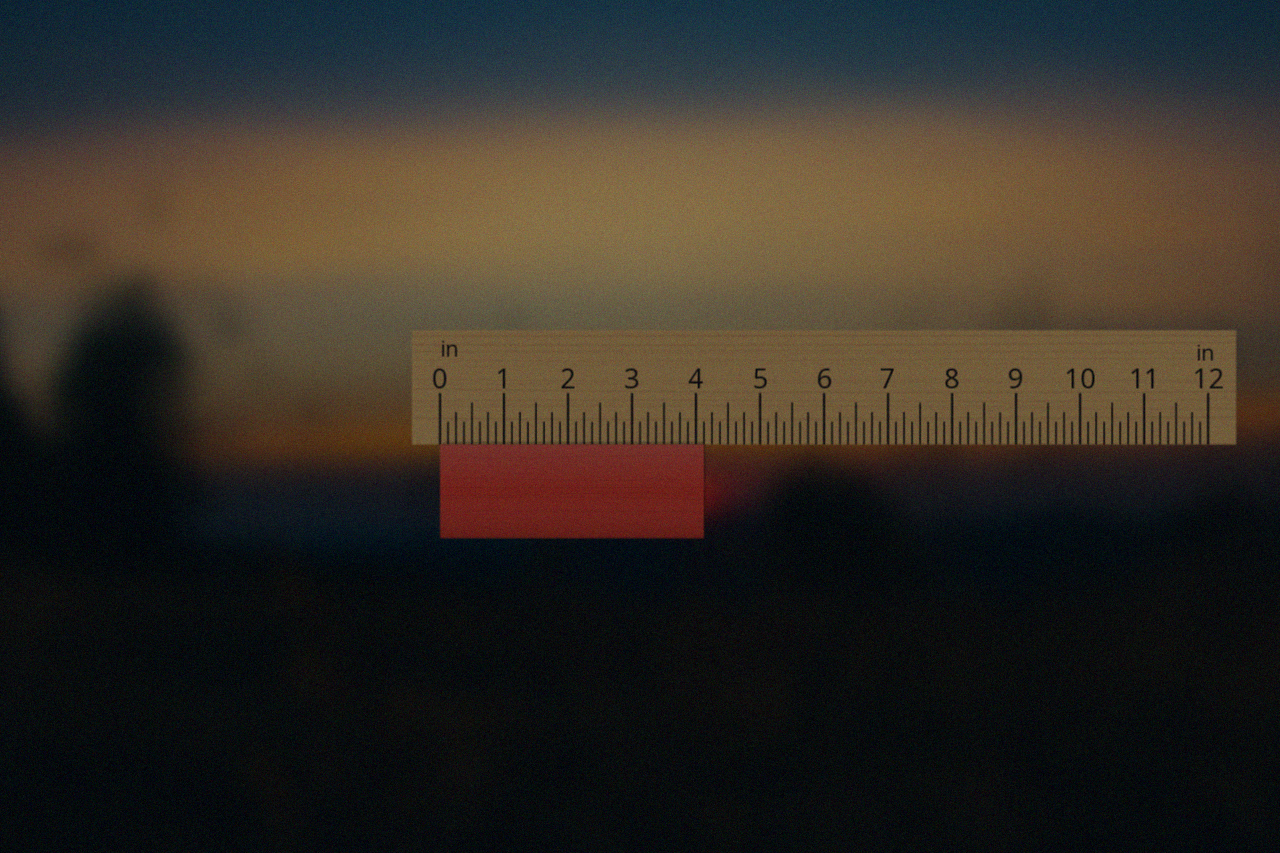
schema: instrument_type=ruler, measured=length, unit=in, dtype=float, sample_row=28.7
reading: 4.125
